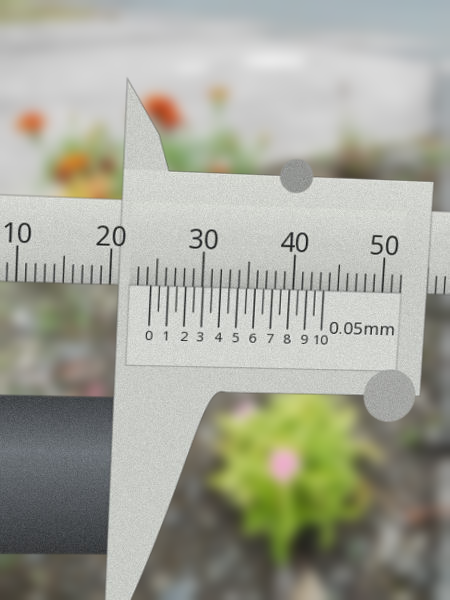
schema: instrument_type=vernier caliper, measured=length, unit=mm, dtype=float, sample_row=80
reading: 24.4
